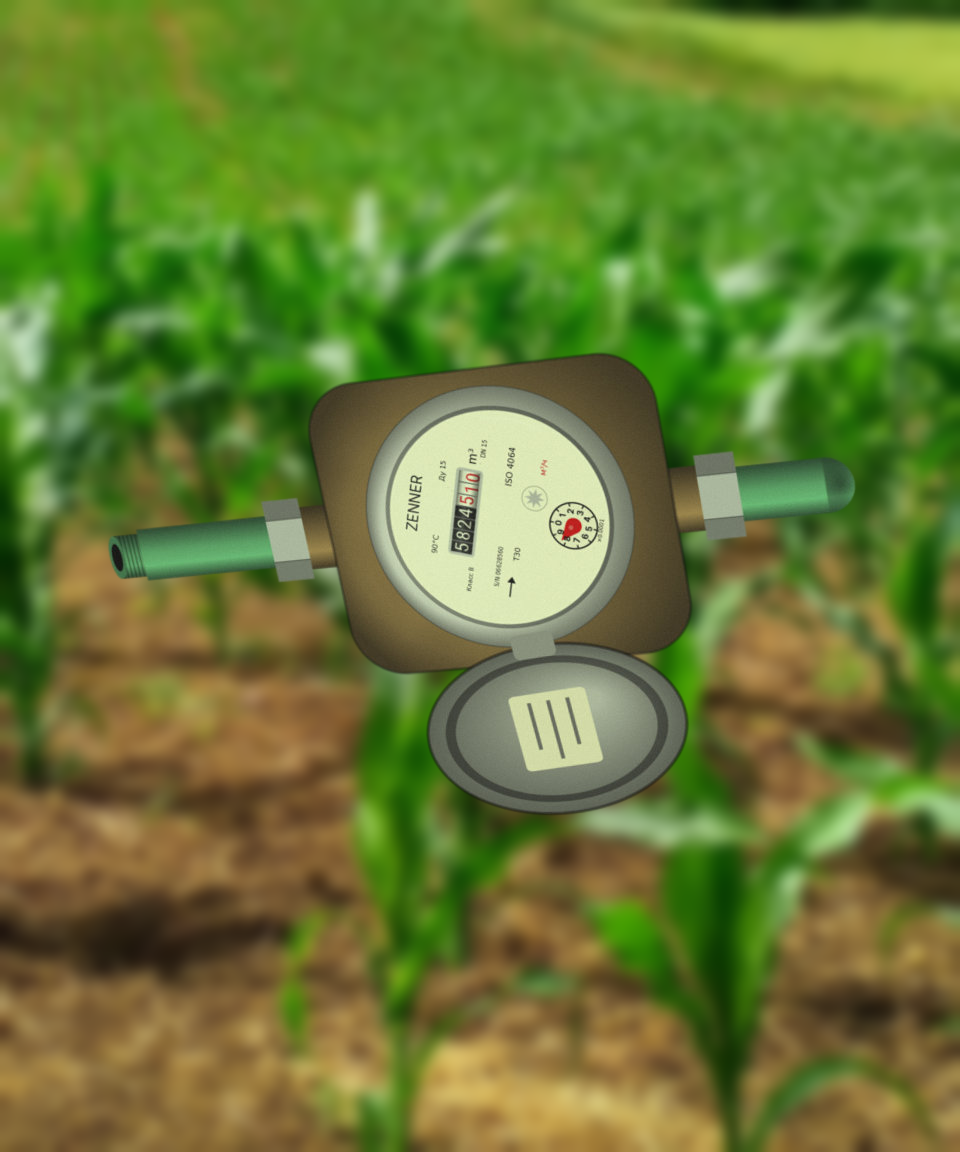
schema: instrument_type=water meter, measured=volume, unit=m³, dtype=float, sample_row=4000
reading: 5824.5098
